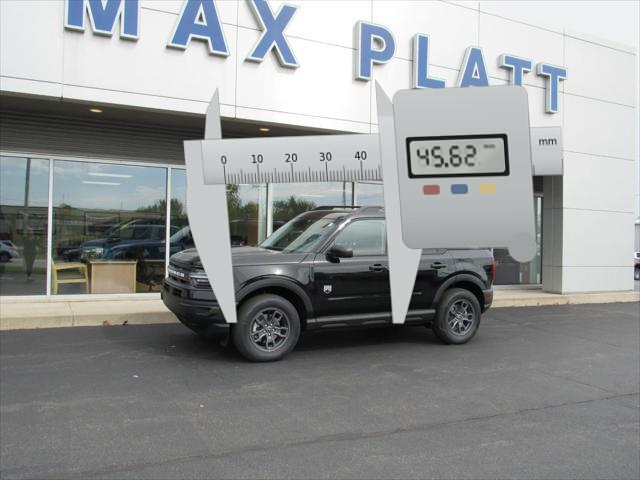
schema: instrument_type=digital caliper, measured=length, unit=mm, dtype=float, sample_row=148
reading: 45.62
